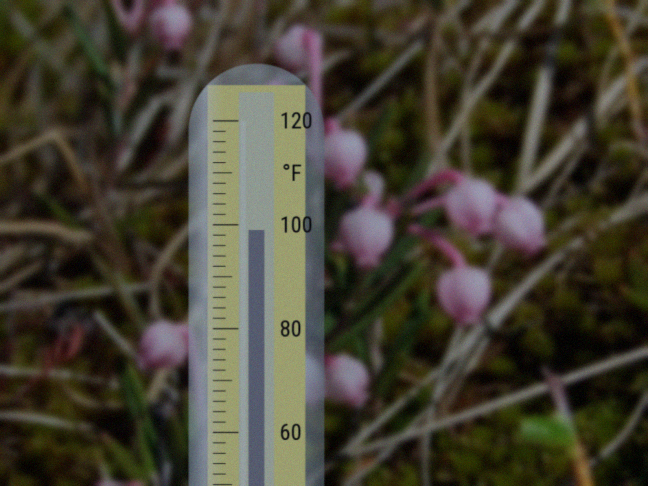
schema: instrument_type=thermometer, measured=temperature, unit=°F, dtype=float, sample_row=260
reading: 99
